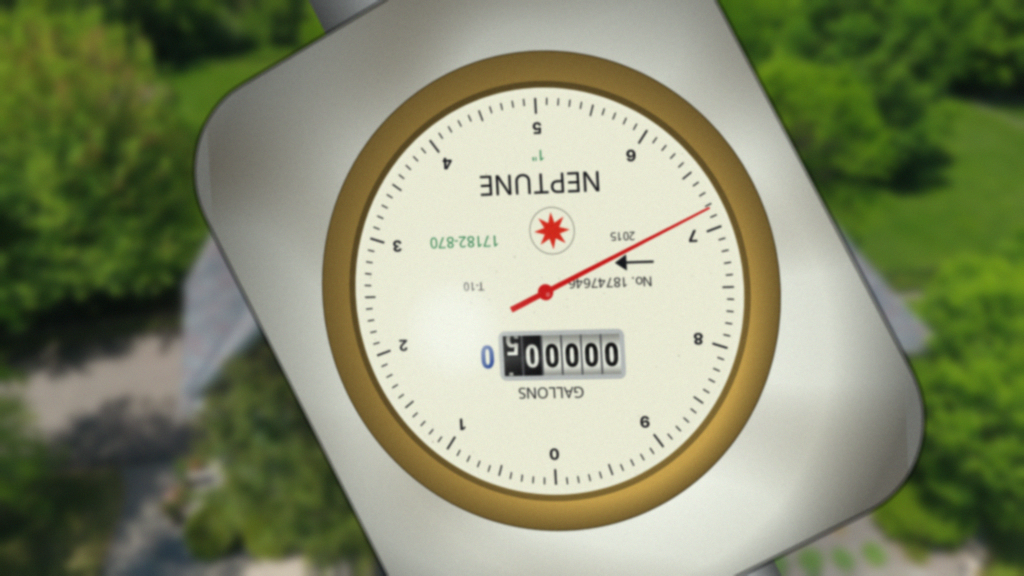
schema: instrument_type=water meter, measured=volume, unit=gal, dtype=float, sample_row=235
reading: 46.8
